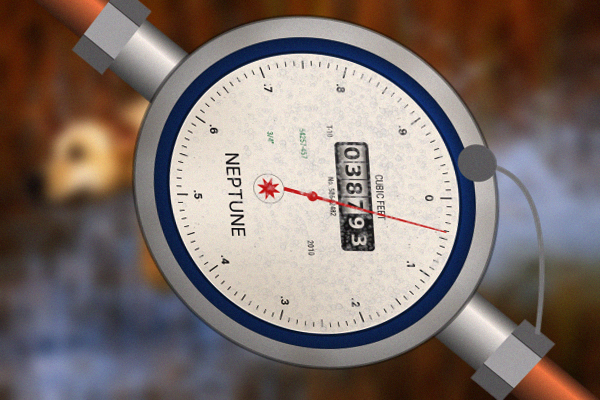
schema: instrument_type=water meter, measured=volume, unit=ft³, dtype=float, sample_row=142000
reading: 38793.04
